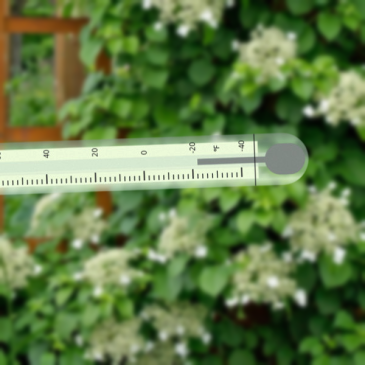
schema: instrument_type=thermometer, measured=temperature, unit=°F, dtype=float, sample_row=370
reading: -22
